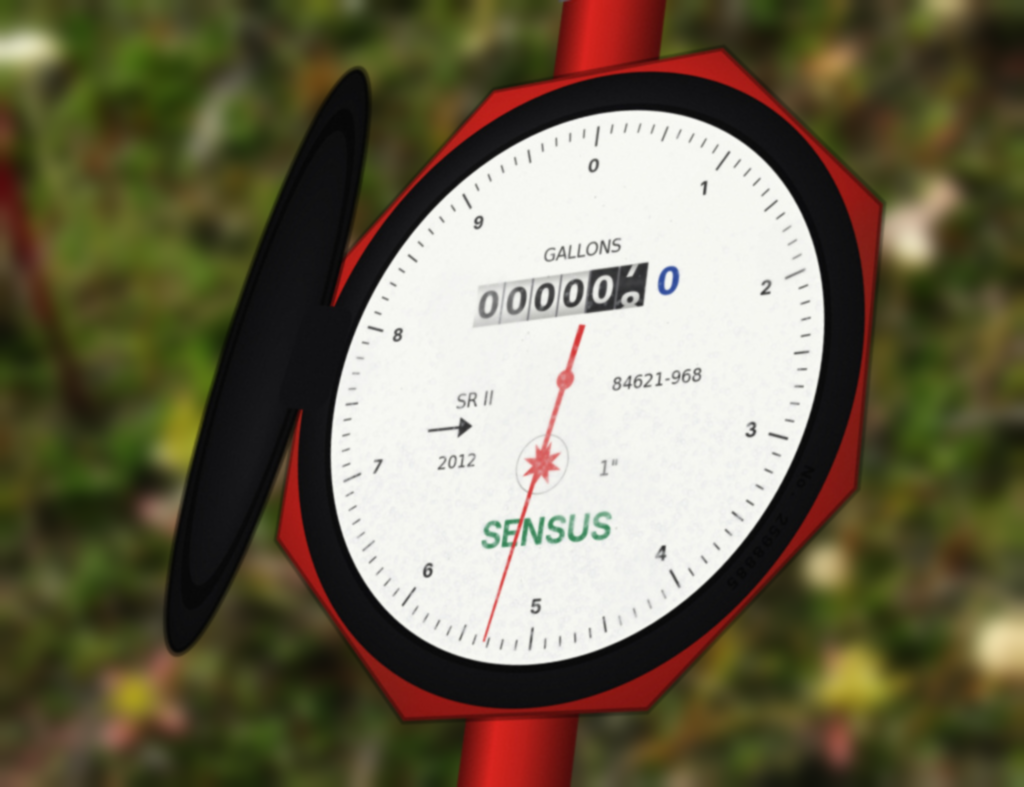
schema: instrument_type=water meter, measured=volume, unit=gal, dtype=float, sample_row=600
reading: 75.3
